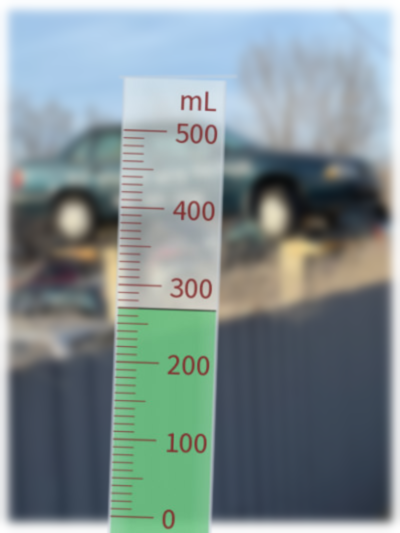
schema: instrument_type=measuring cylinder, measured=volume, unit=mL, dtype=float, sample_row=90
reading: 270
